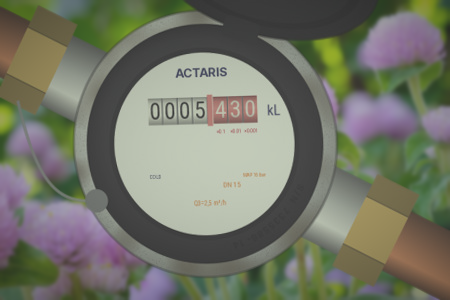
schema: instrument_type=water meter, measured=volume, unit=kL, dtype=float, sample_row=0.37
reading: 5.430
